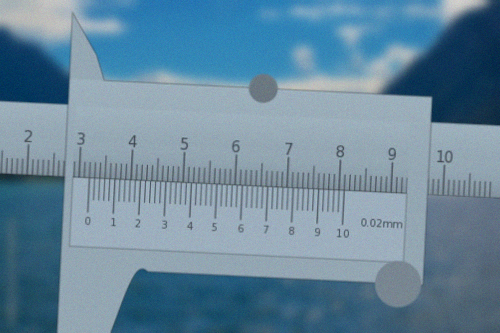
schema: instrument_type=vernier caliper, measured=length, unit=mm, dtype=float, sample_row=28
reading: 32.0
